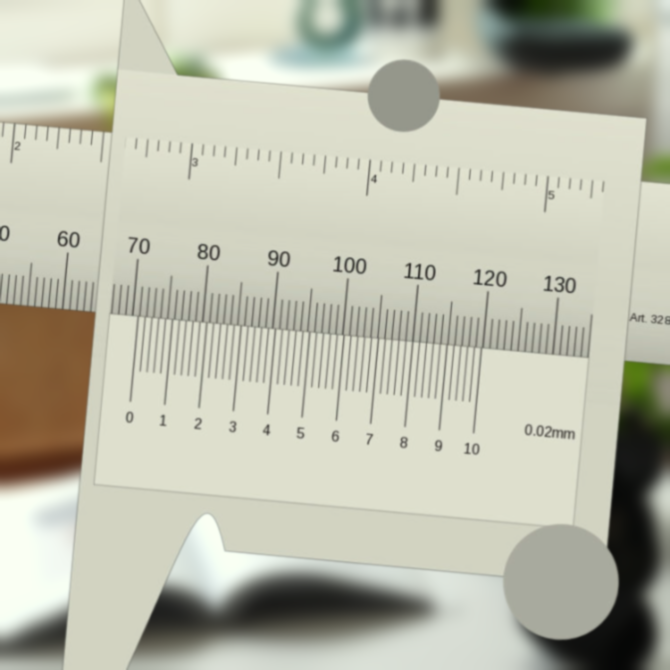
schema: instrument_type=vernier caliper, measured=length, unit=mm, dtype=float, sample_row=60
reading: 70.8
